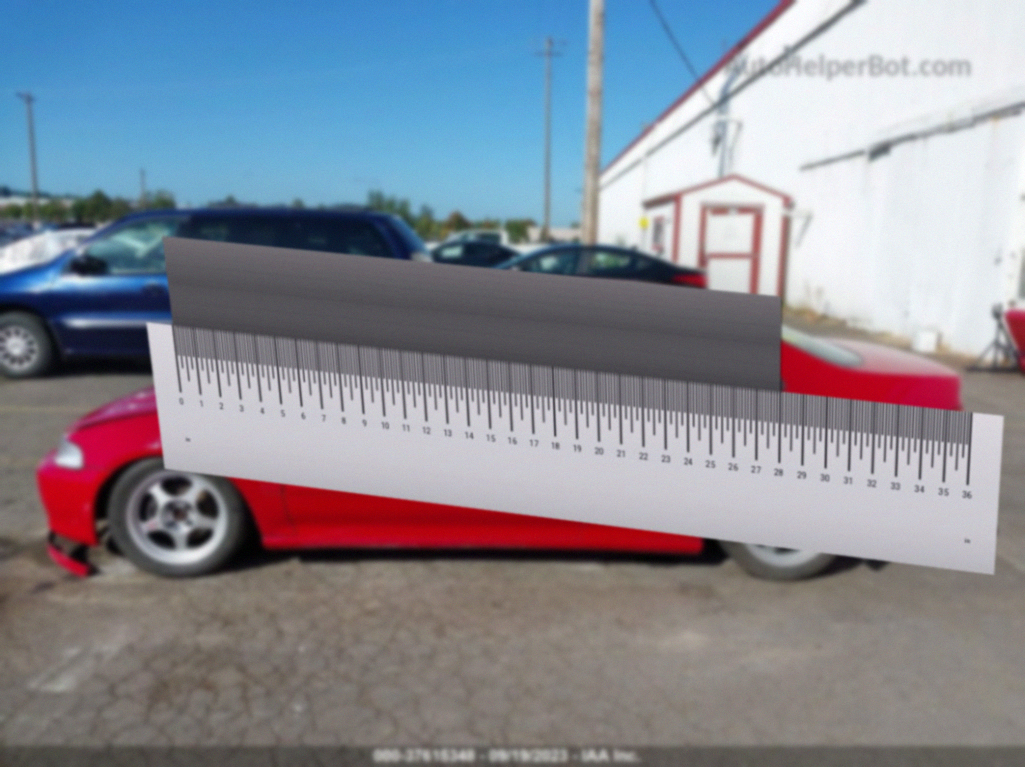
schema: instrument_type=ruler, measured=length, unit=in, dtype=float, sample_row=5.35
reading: 28
